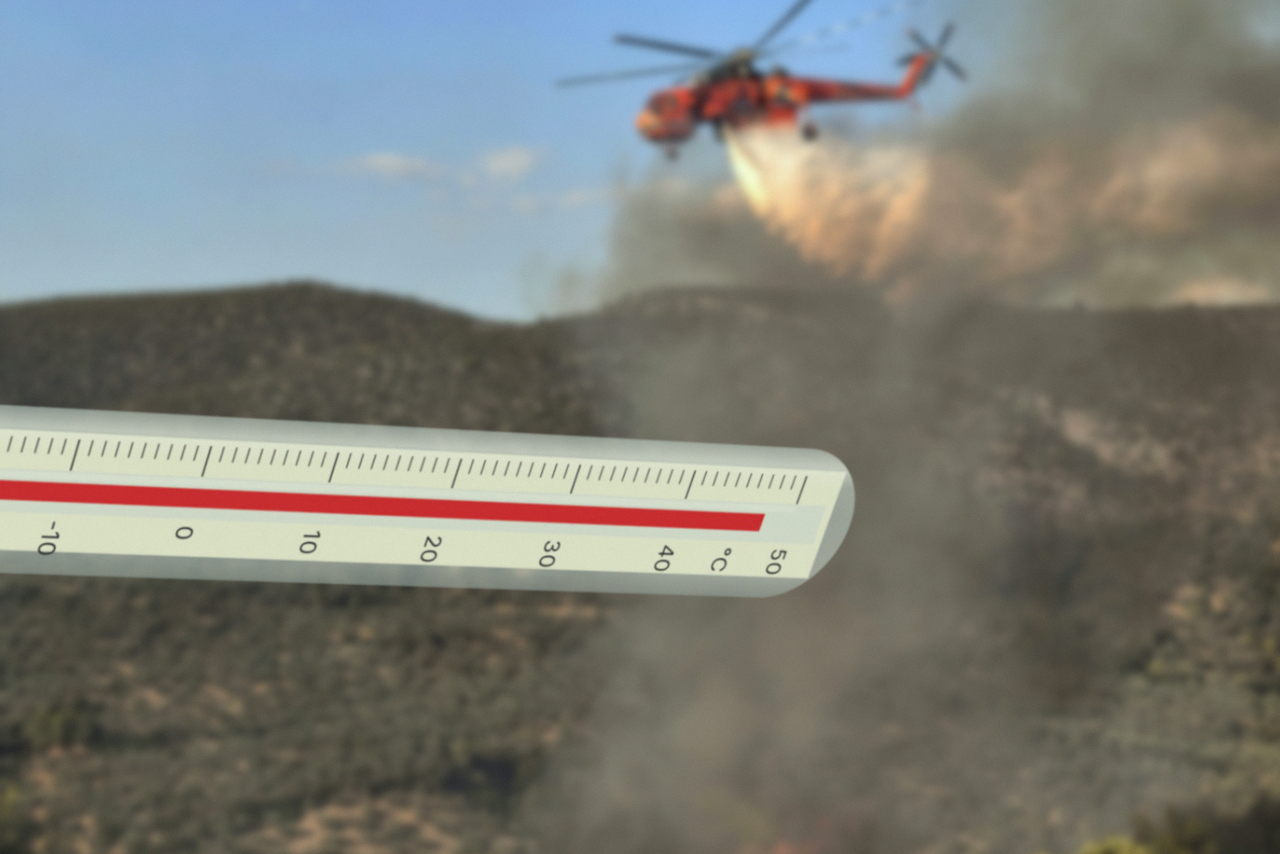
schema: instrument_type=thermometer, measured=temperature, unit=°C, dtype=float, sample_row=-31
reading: 47.5
